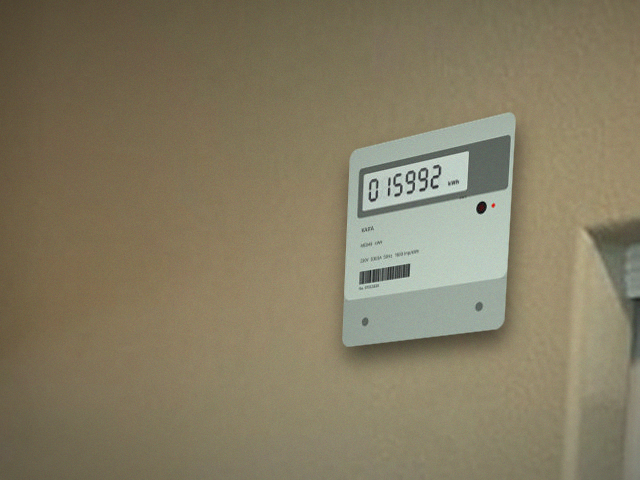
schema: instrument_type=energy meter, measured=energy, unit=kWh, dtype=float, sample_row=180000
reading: 15992
